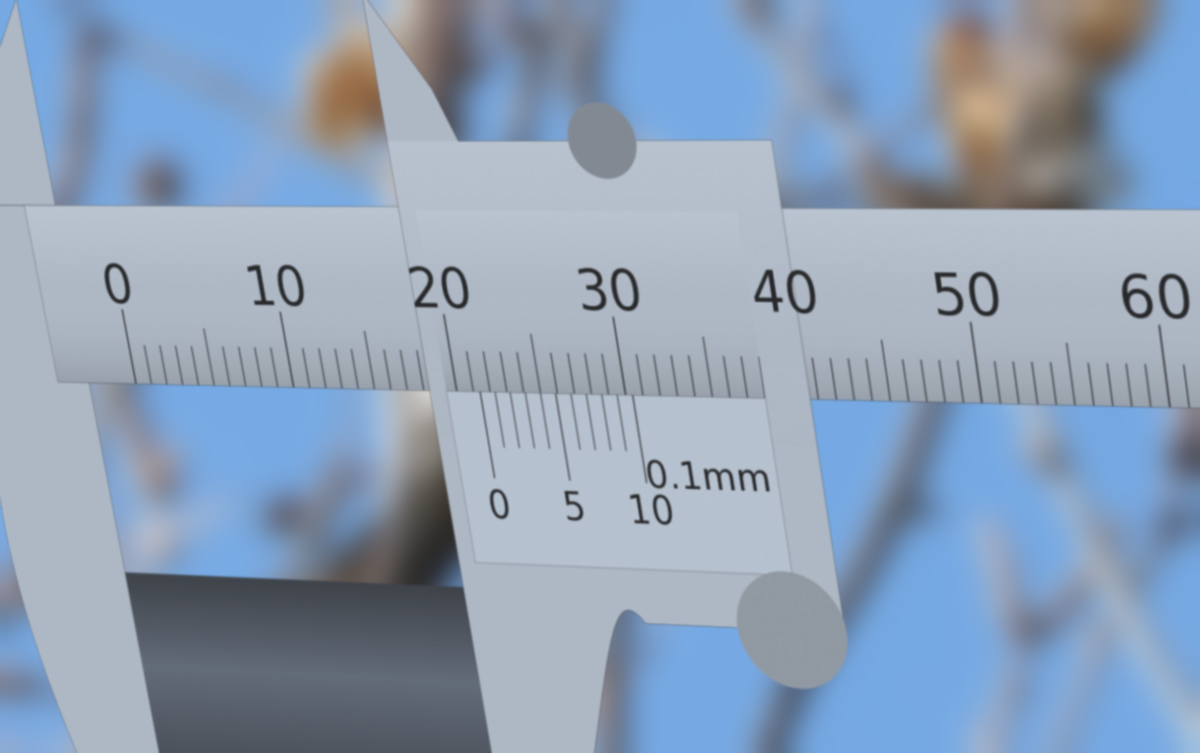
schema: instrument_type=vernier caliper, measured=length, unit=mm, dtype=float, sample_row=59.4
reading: 21.4
